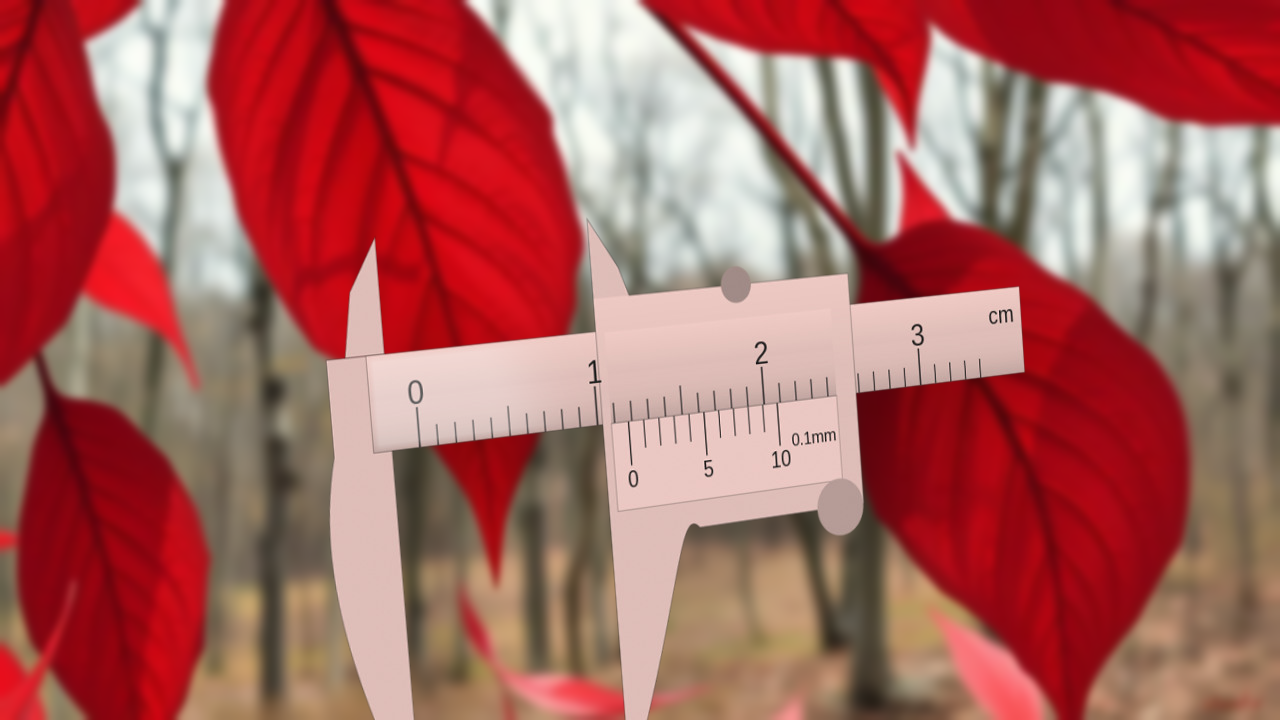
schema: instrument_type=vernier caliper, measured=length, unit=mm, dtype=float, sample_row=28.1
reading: 11.8
